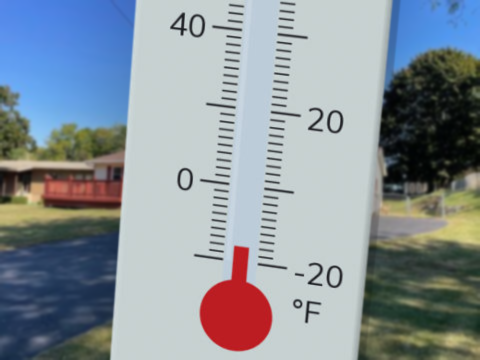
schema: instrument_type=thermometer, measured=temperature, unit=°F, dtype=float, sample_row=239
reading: -16
